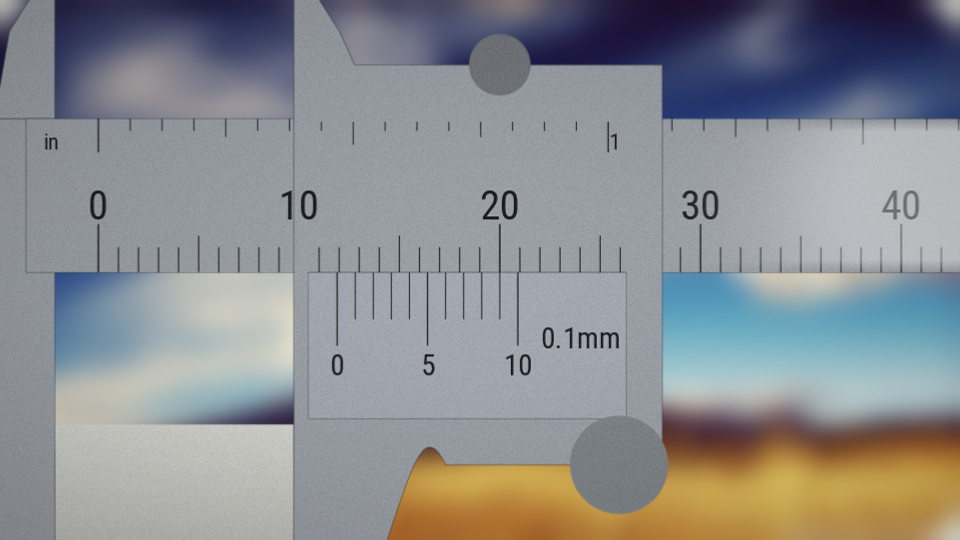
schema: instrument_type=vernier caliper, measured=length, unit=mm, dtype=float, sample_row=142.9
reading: 11.9
